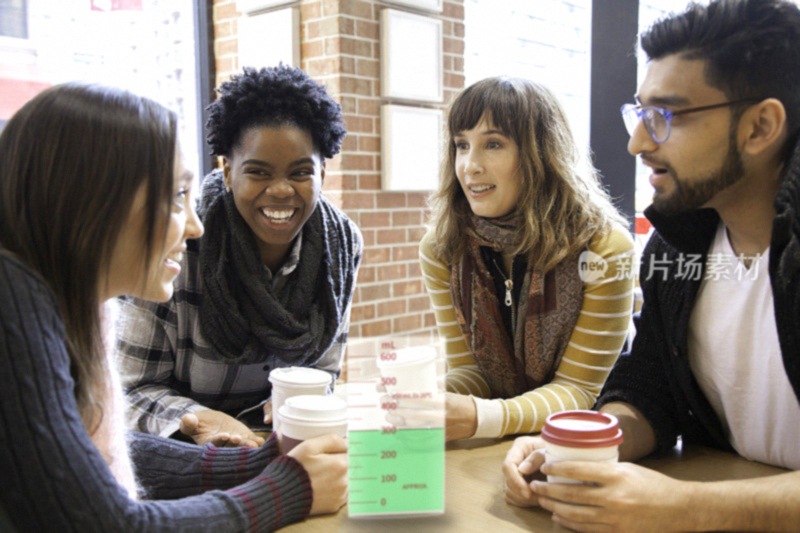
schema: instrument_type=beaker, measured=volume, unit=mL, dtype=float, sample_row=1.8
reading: 300
